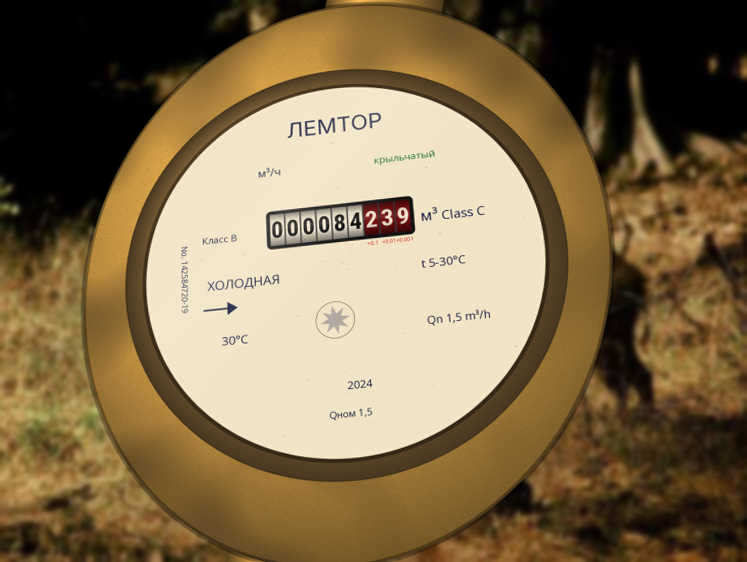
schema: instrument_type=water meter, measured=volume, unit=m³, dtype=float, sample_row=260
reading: 84.239
